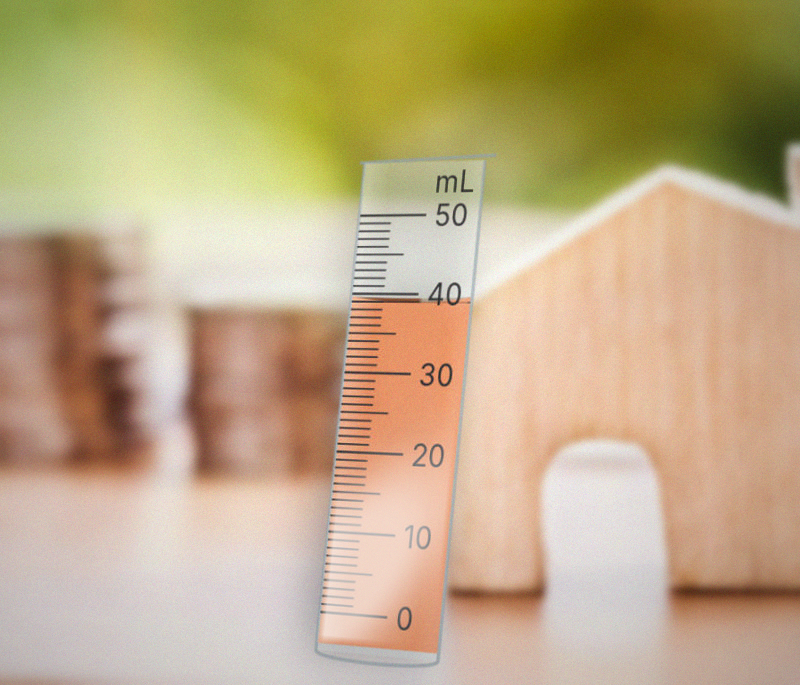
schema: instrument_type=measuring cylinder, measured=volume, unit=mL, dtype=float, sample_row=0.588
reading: 39
